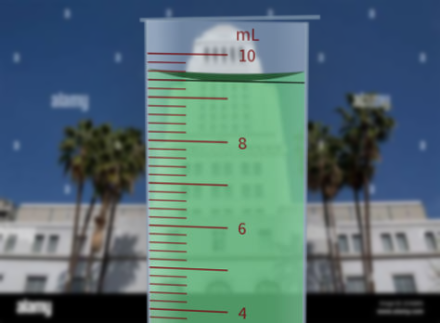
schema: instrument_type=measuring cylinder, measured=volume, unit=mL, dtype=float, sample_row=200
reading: 9.4
